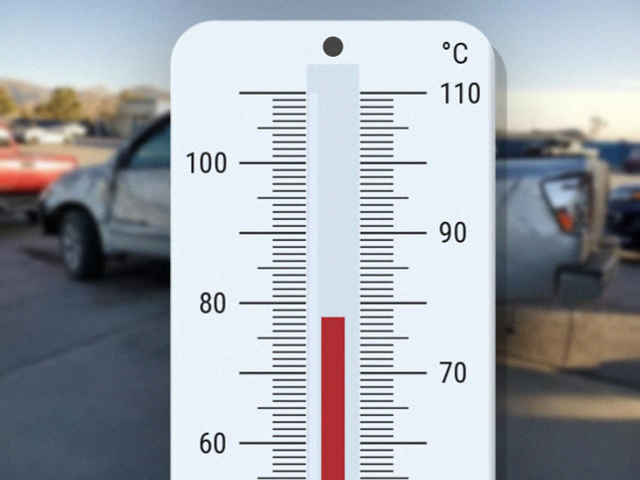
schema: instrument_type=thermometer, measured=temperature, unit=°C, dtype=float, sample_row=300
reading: 78
